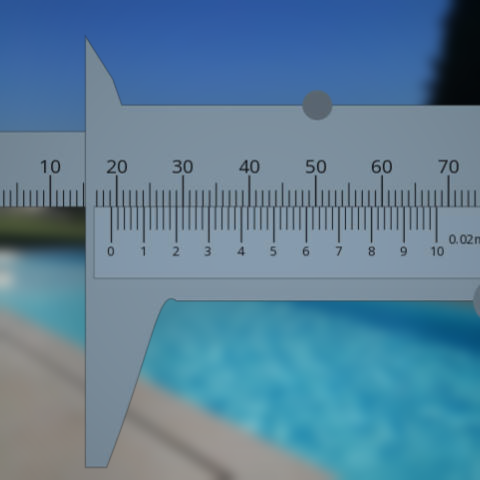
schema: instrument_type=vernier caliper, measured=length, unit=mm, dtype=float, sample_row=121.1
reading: 19.2
